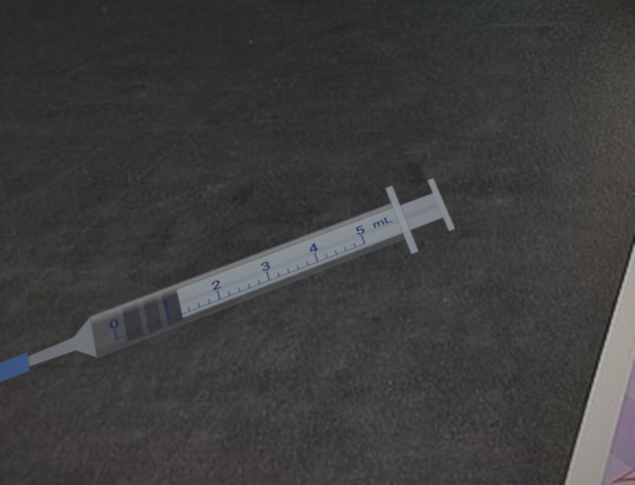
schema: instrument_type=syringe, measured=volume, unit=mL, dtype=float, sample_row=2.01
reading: 0.2
